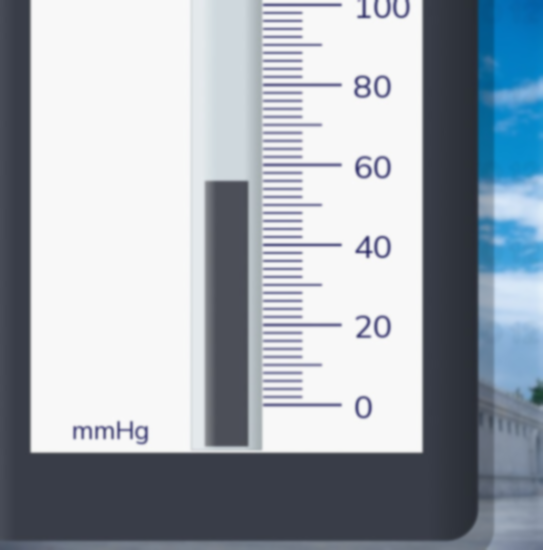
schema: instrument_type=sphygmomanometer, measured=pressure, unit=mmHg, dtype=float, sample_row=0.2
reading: 56
